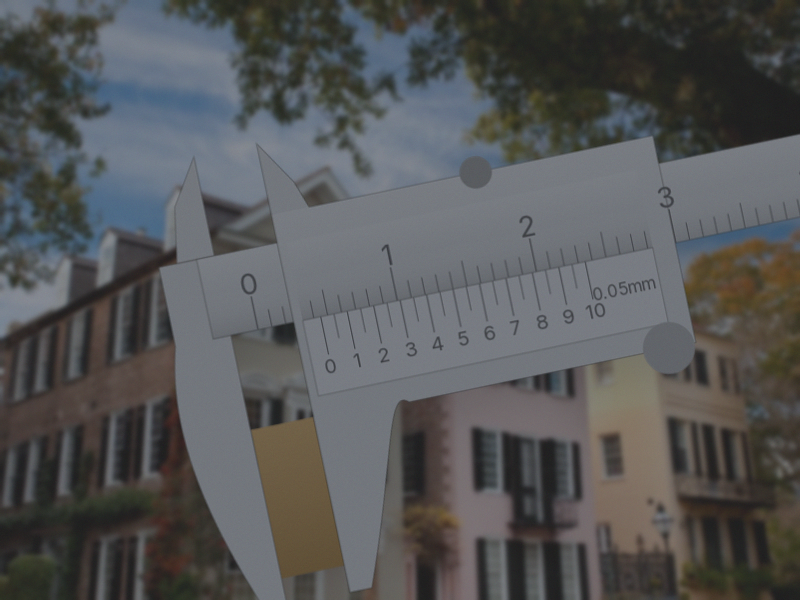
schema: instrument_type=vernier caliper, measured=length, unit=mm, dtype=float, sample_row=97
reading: 4.5
